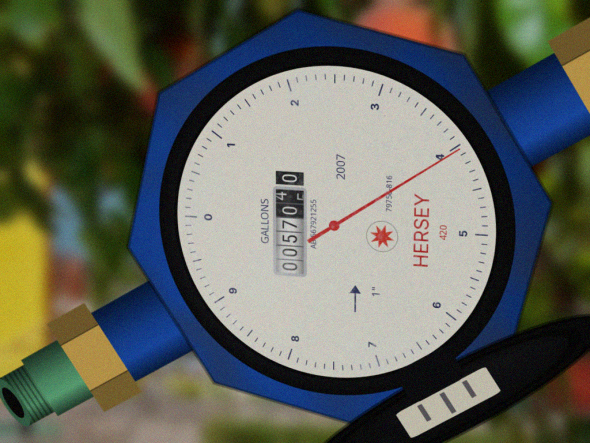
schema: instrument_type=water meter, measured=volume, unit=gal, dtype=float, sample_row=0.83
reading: 57044.0
